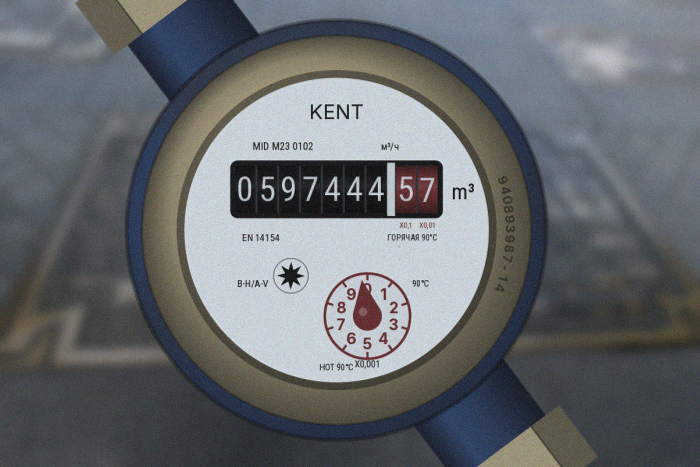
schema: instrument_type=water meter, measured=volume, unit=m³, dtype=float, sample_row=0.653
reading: 597444.569
